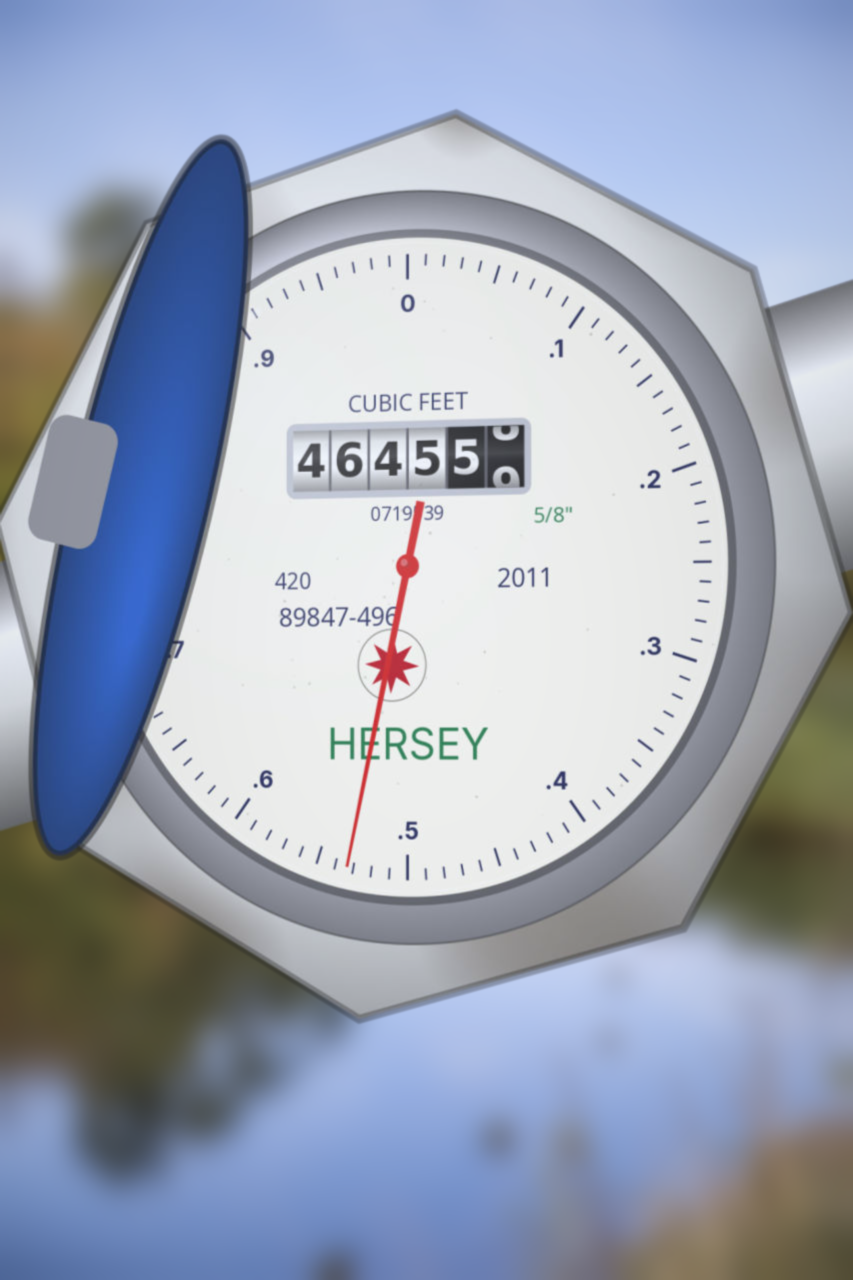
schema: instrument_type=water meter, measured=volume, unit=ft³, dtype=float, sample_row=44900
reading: 464558.53
